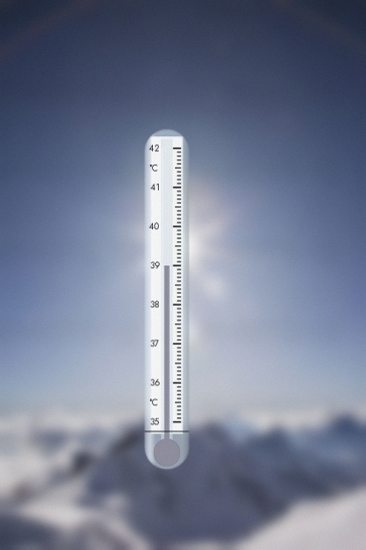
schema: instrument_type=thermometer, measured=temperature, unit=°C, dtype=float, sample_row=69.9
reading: 39
